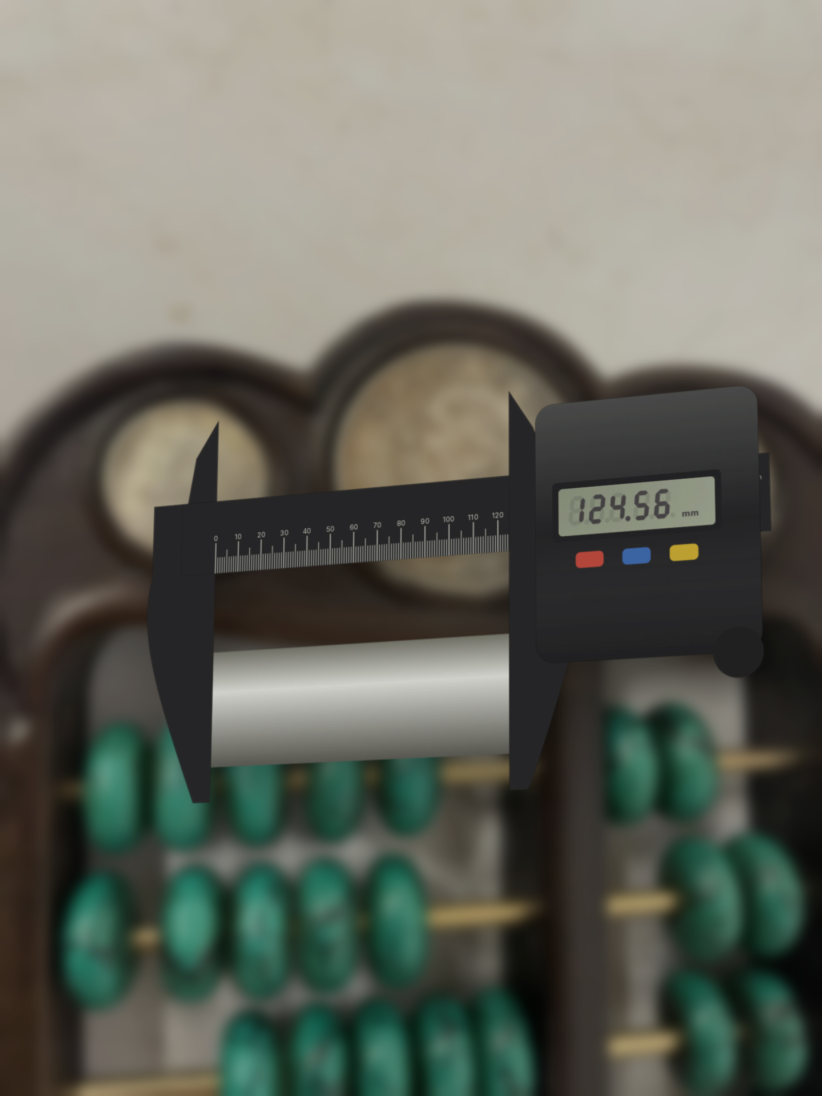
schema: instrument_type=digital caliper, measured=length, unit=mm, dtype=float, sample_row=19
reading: 124.56
